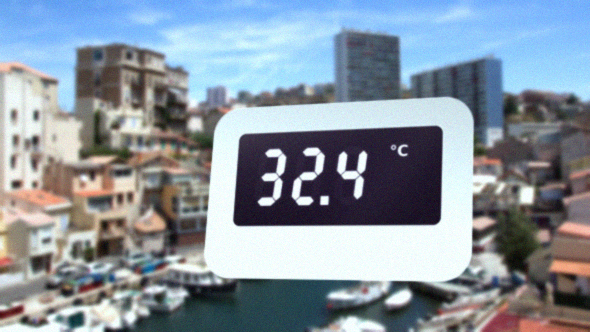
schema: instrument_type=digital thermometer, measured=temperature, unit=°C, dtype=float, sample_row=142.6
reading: 32.4
